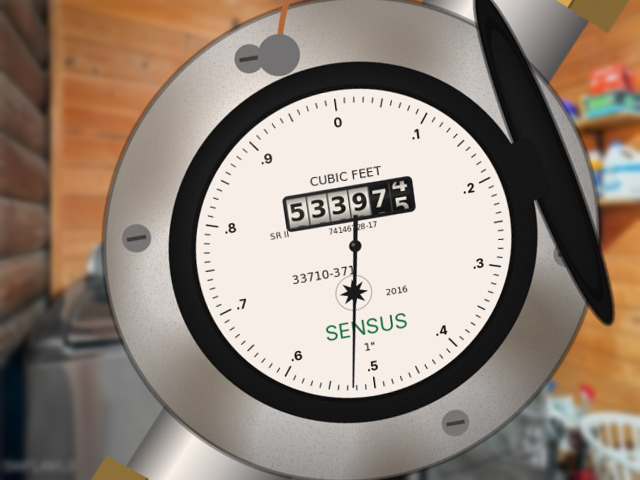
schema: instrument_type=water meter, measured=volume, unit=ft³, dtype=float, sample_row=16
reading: 533974.52
